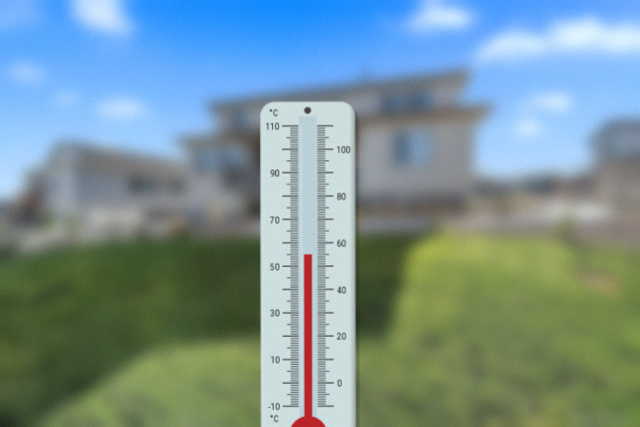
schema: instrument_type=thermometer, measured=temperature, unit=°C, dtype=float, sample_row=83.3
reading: 55
